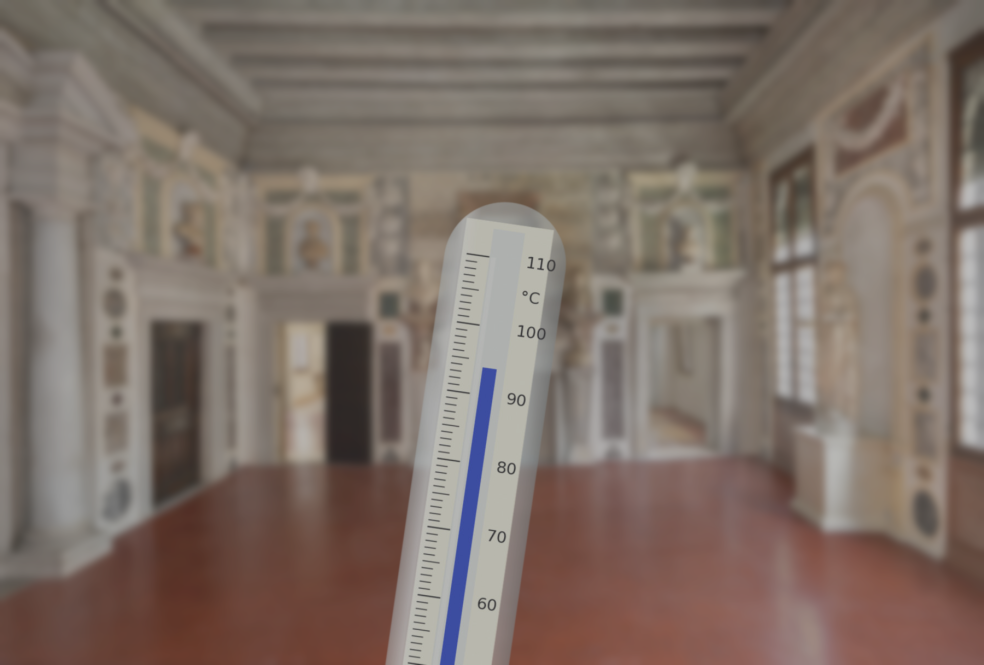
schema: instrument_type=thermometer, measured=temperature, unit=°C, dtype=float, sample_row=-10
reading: 94
